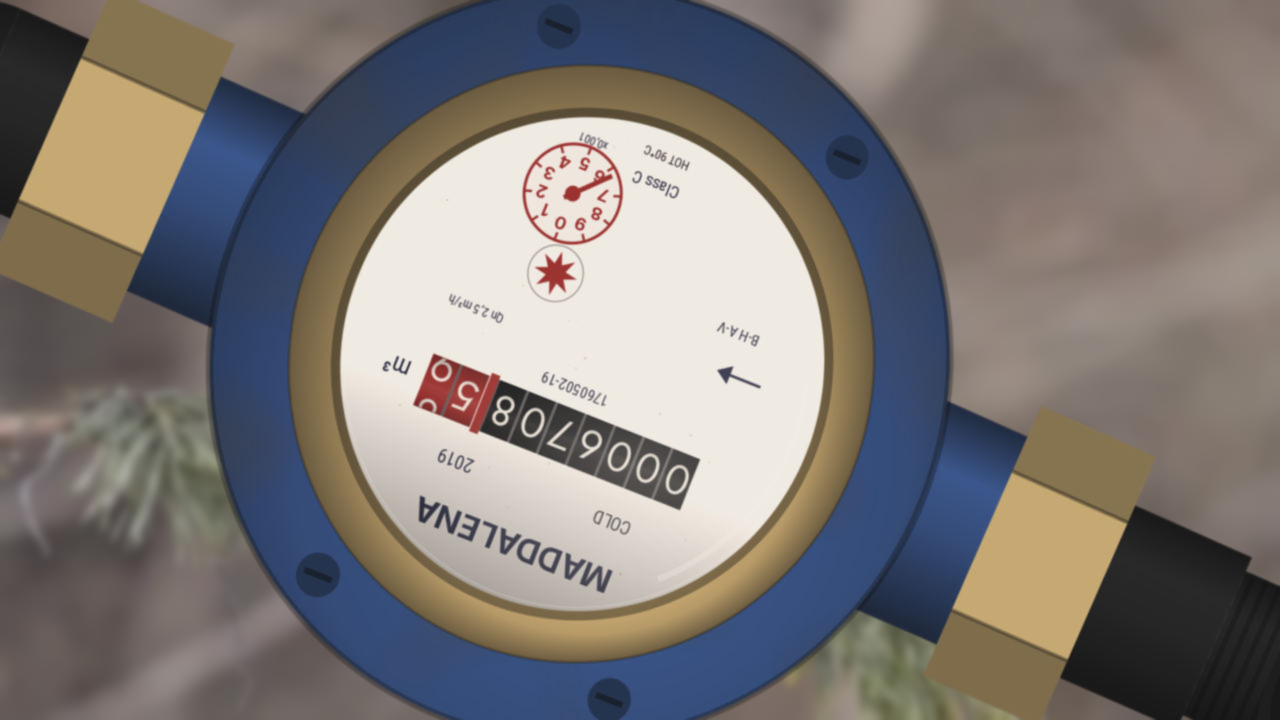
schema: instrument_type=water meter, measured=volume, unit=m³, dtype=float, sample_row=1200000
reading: 6708.586
